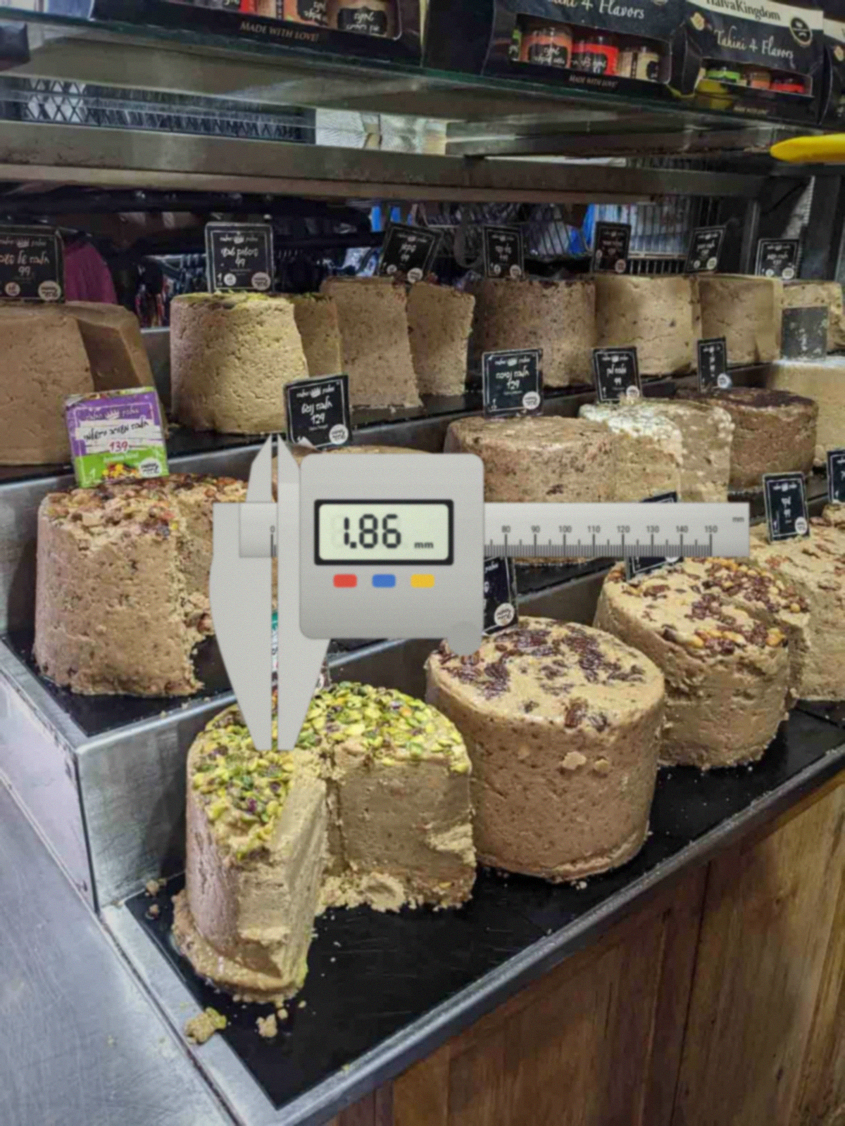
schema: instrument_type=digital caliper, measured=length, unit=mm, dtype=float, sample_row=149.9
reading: 1.86
